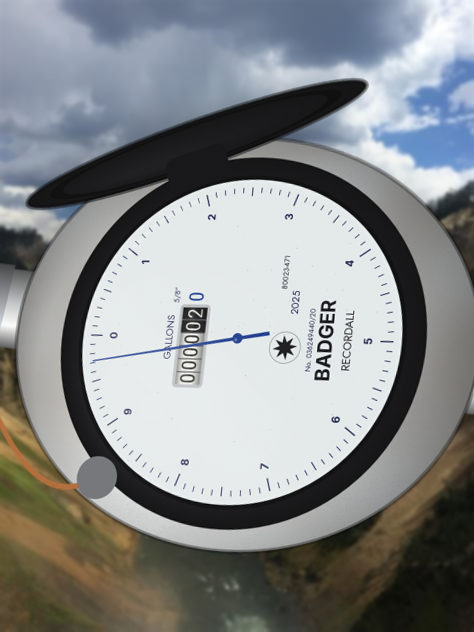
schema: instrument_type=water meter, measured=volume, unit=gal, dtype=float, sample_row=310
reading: 19.7
